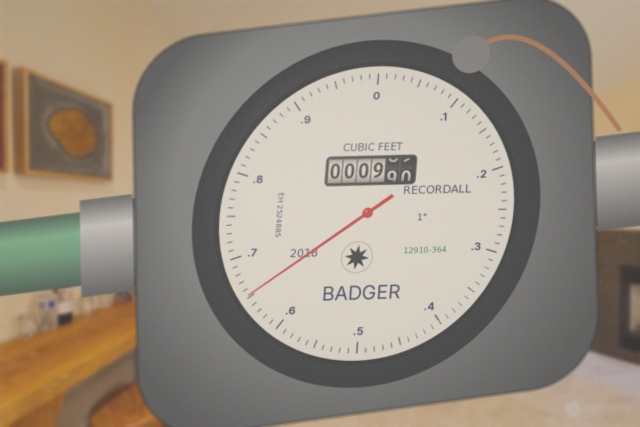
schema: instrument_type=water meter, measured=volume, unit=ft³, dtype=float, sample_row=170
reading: 989.65
